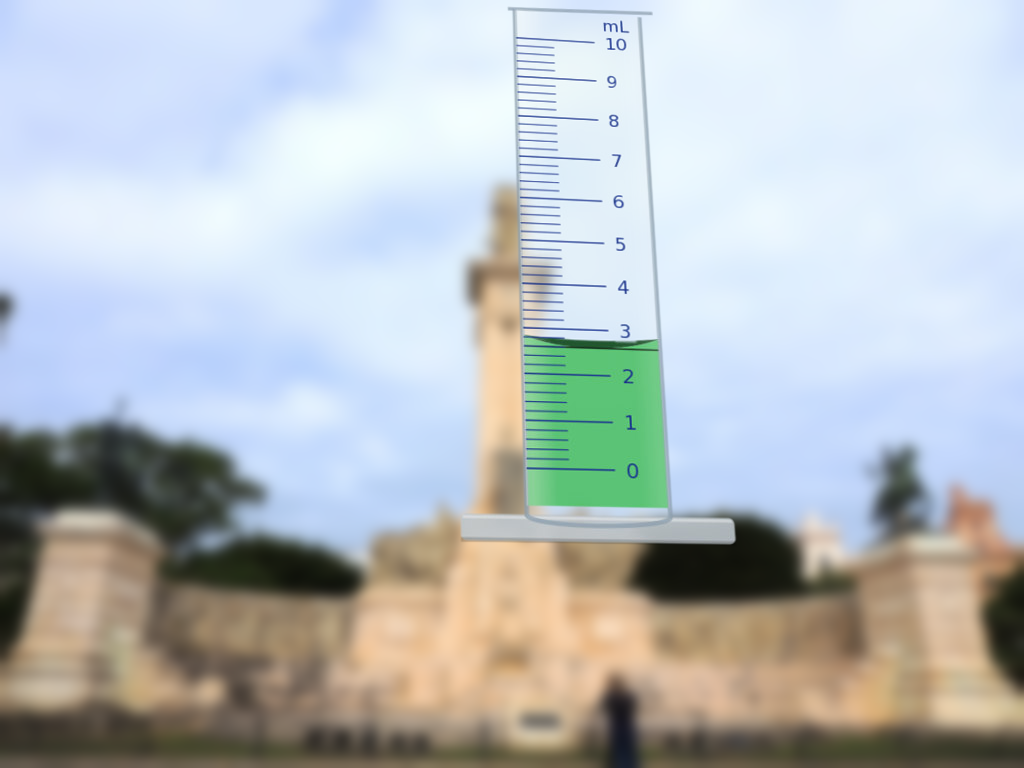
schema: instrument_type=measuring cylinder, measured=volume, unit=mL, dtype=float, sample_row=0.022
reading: 2.6
